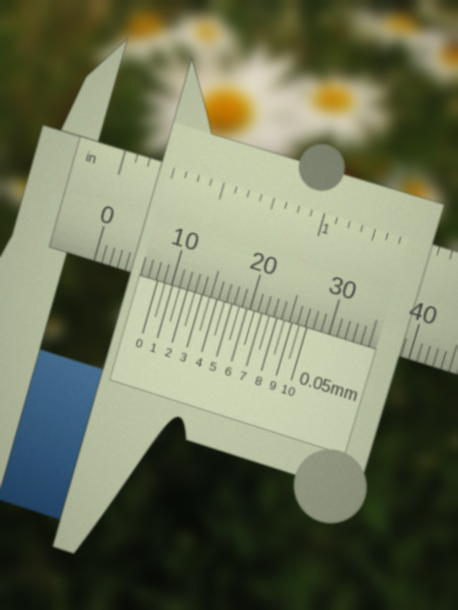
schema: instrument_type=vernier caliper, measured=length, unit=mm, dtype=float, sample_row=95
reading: 8.2
